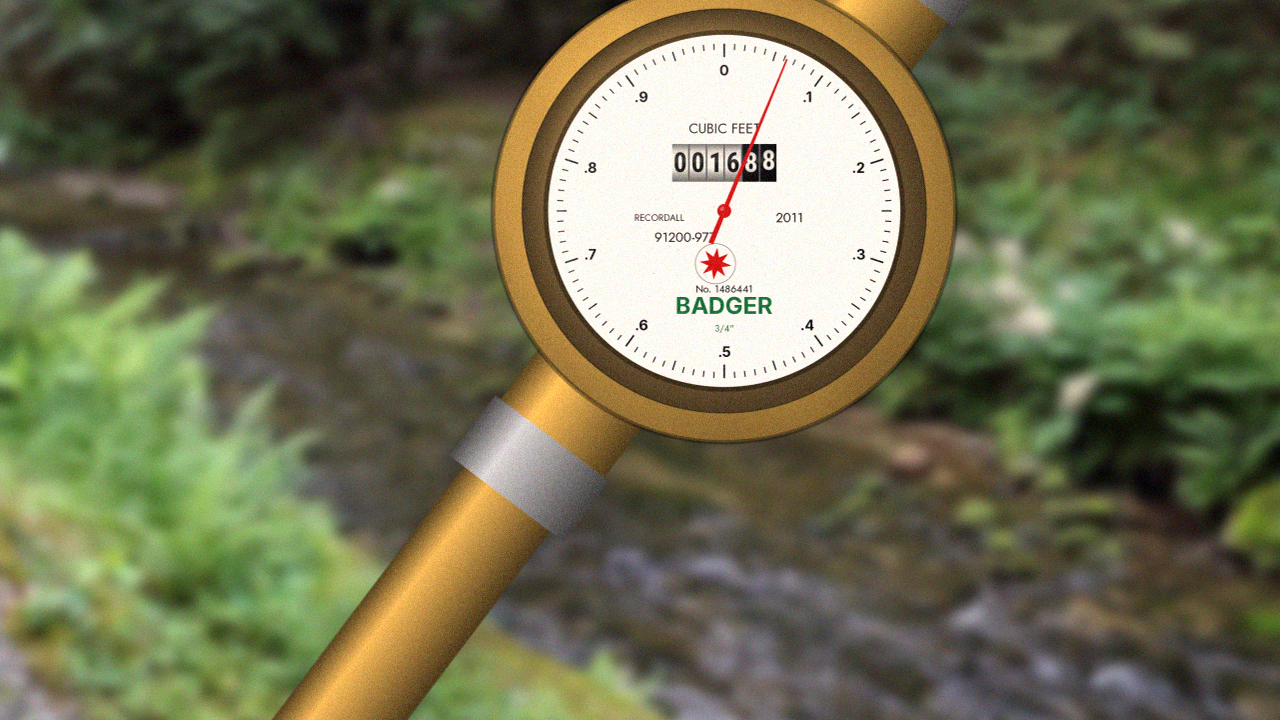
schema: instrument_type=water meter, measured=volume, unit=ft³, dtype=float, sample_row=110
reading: 1688.06
